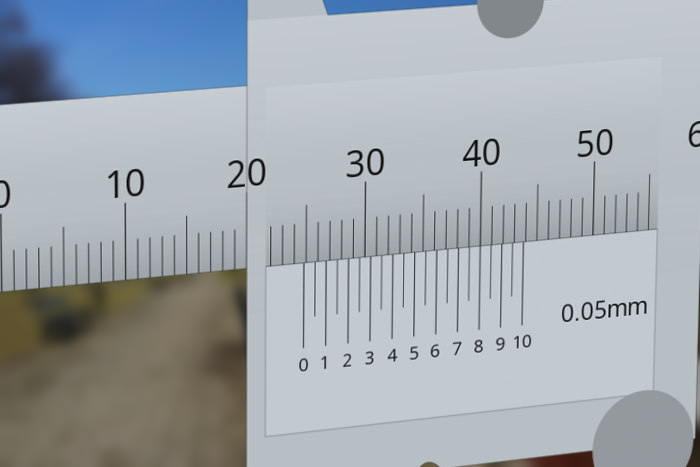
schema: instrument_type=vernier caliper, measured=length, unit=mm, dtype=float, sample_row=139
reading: 24.8
